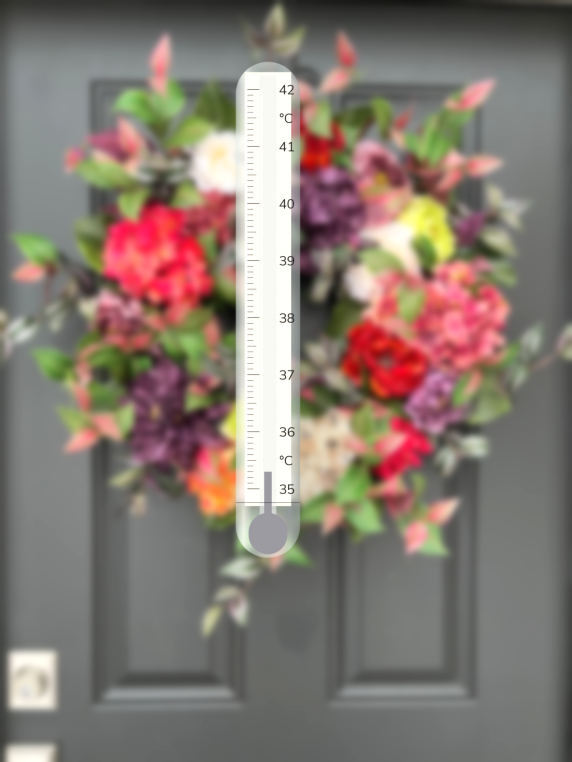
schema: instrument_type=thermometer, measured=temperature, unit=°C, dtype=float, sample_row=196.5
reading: 35.3
